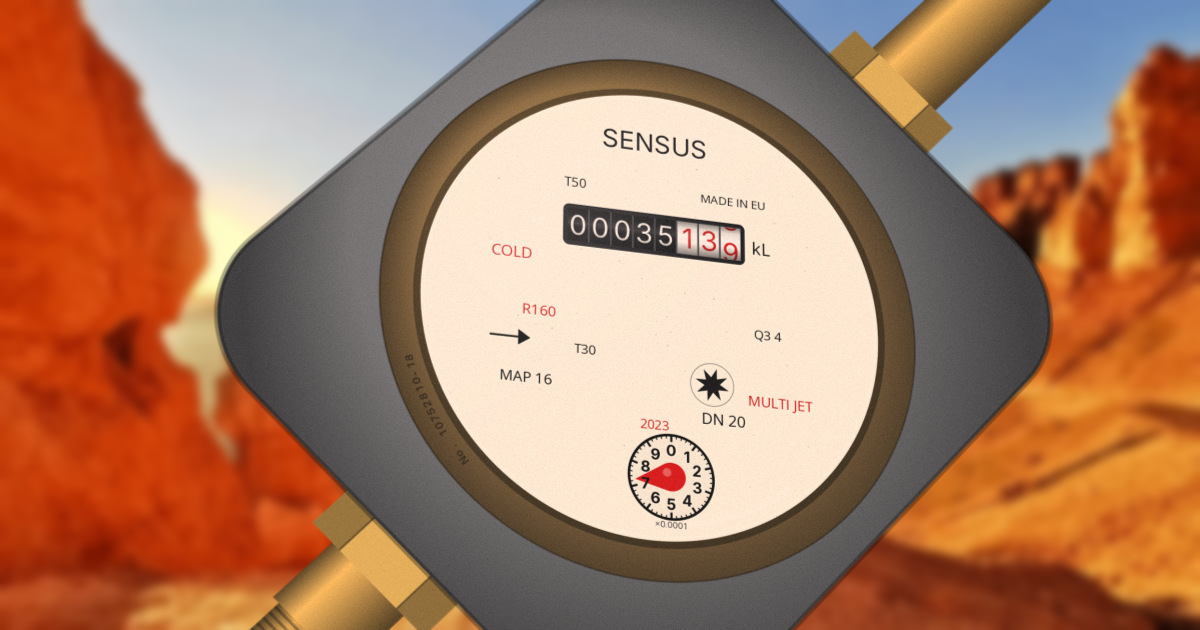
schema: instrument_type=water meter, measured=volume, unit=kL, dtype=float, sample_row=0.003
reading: 35.1387
